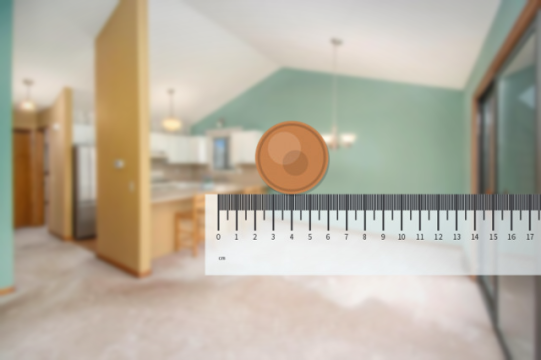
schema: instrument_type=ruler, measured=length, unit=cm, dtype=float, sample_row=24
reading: 4
